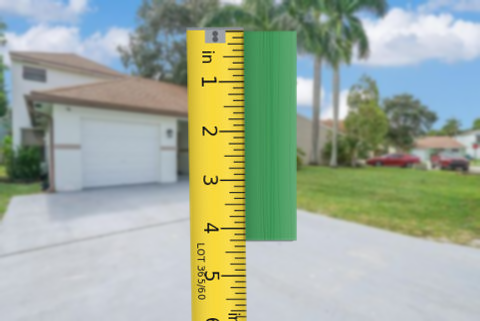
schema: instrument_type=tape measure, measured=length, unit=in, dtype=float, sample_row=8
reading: 4.25
